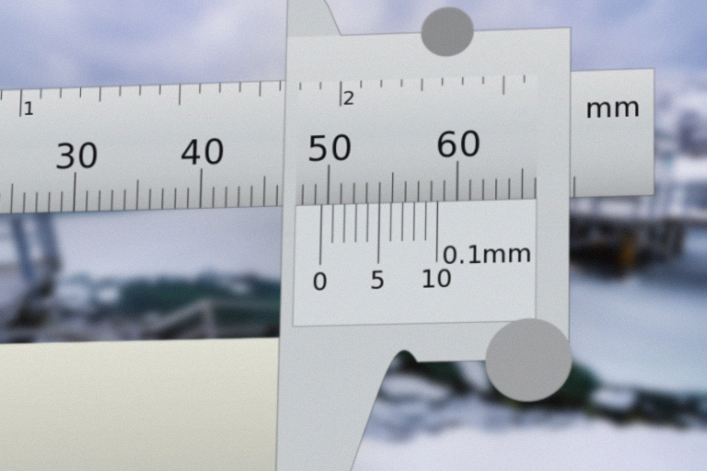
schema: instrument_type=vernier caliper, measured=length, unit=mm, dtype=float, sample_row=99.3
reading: 49.5
